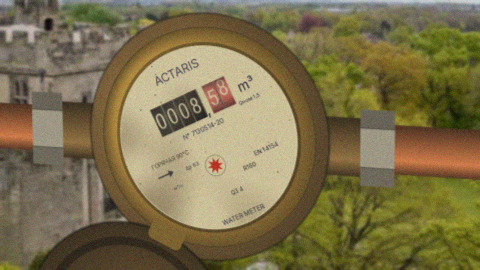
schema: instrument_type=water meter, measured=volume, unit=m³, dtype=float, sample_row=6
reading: 8.58
